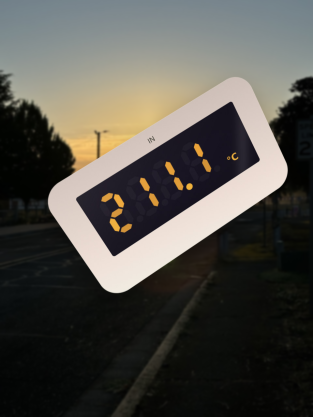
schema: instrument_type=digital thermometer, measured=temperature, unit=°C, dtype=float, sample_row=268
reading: 211.1
